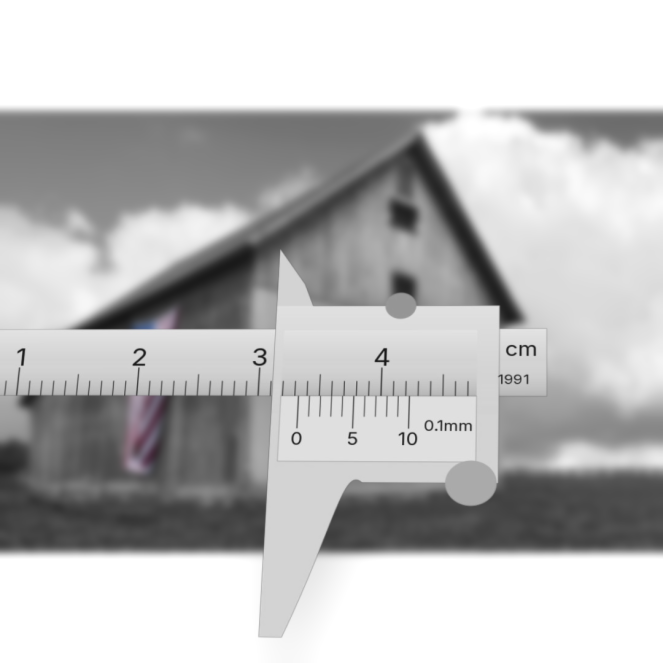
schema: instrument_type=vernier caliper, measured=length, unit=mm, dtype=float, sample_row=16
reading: 33.3
